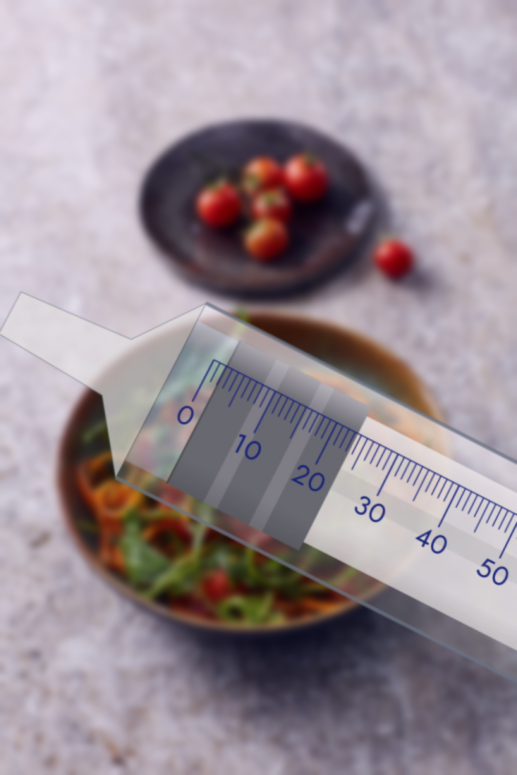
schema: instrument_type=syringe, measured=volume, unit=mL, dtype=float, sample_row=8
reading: 2
